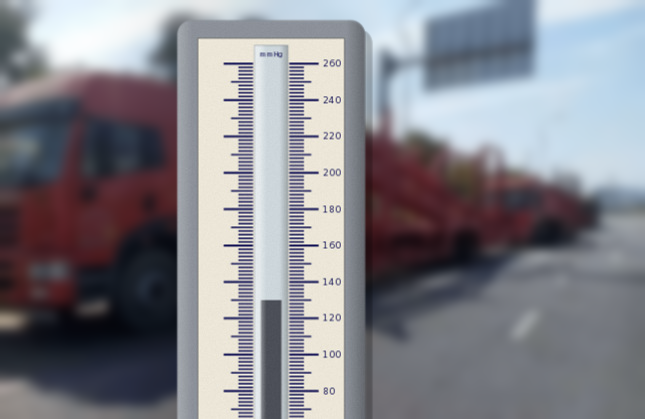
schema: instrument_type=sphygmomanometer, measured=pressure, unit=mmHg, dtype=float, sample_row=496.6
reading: 130
